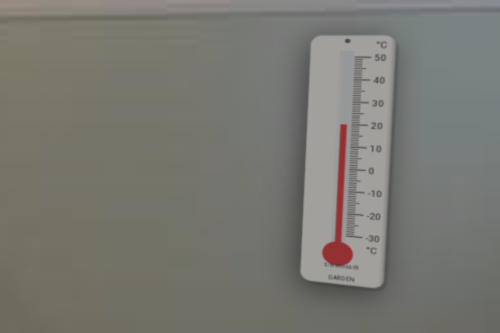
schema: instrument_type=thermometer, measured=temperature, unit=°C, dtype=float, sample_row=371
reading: 20
